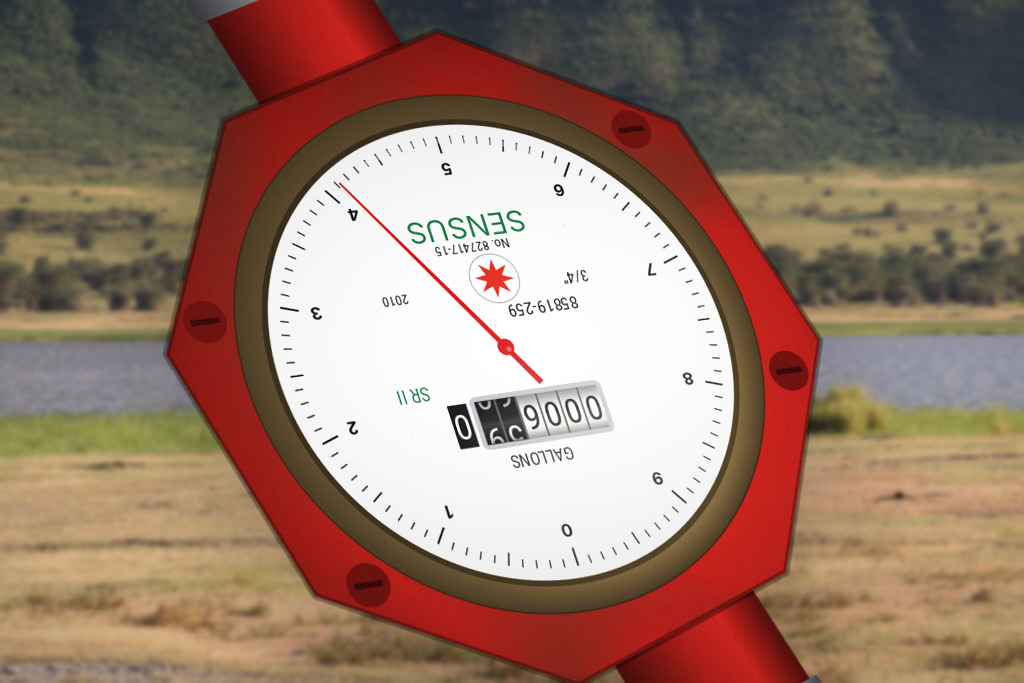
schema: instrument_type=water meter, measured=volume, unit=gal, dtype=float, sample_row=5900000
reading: 6594.1
